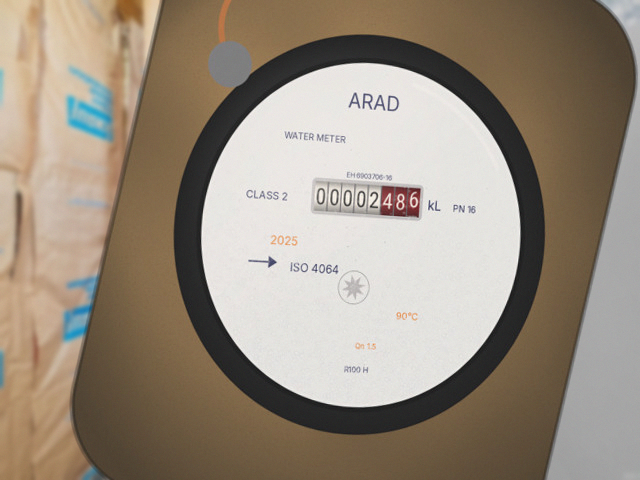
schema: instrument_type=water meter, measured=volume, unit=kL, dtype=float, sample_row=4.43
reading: 2.486
